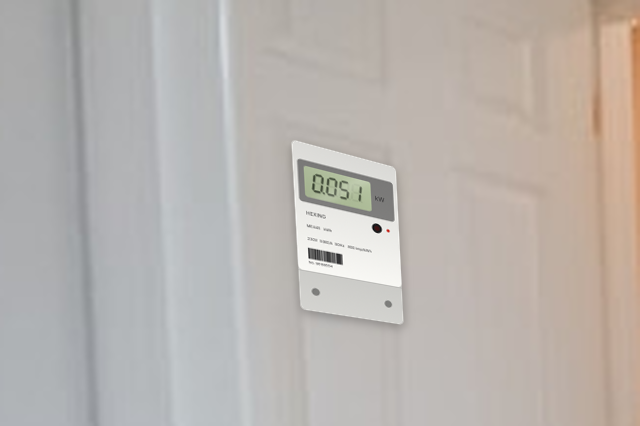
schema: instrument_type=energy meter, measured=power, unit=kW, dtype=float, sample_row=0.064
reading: 0.051
